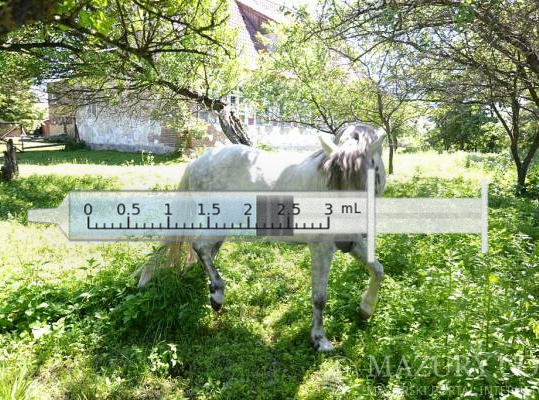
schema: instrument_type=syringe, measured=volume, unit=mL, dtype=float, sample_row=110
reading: 2.1
